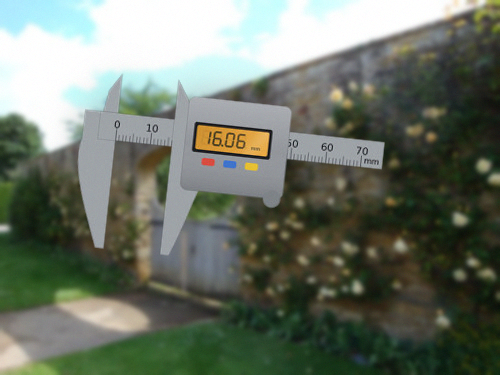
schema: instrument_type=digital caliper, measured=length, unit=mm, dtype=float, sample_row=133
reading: 16.06
